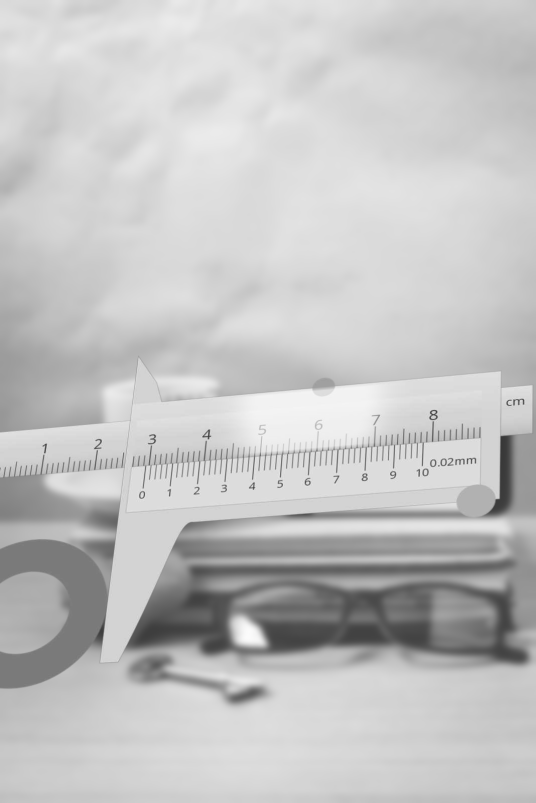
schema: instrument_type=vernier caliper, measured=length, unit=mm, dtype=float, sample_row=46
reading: 29.4
